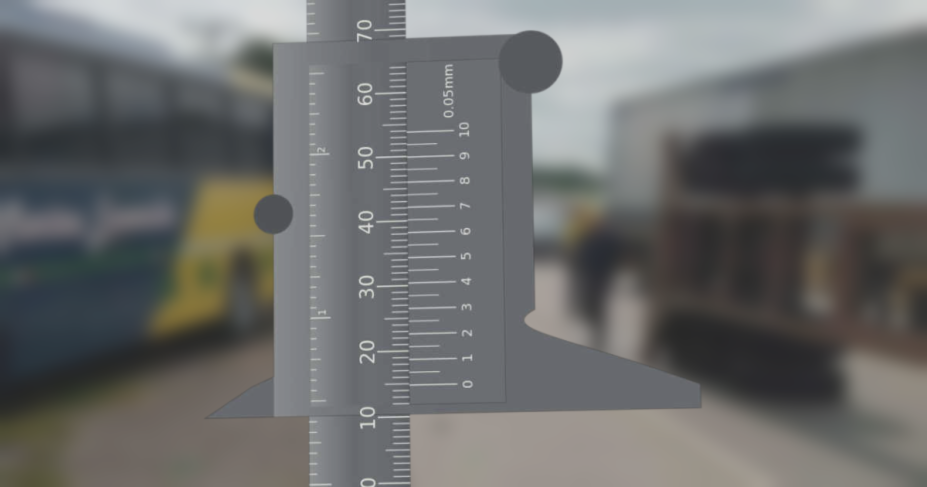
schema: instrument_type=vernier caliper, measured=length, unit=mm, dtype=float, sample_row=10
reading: 14.8
